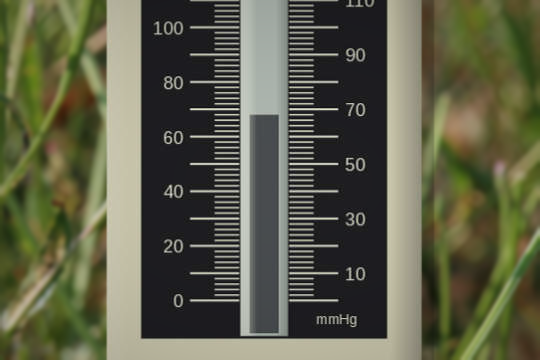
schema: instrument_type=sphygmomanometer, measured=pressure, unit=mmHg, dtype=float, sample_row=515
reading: 68
